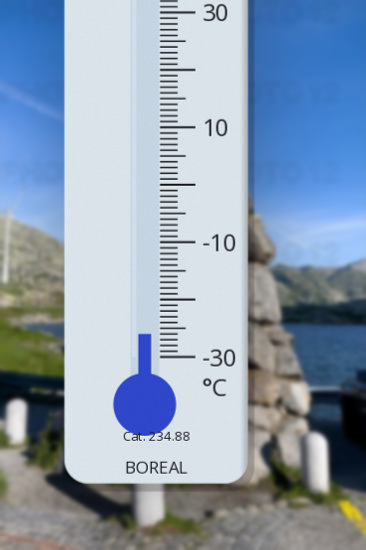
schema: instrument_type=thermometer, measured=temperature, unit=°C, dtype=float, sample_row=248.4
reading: -26
